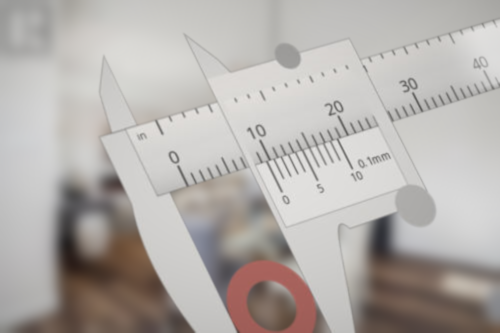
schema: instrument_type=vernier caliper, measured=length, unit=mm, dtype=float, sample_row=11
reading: 9.6
